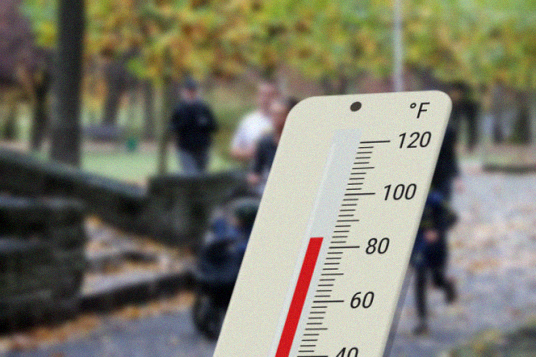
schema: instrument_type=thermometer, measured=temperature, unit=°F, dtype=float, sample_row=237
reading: 84
